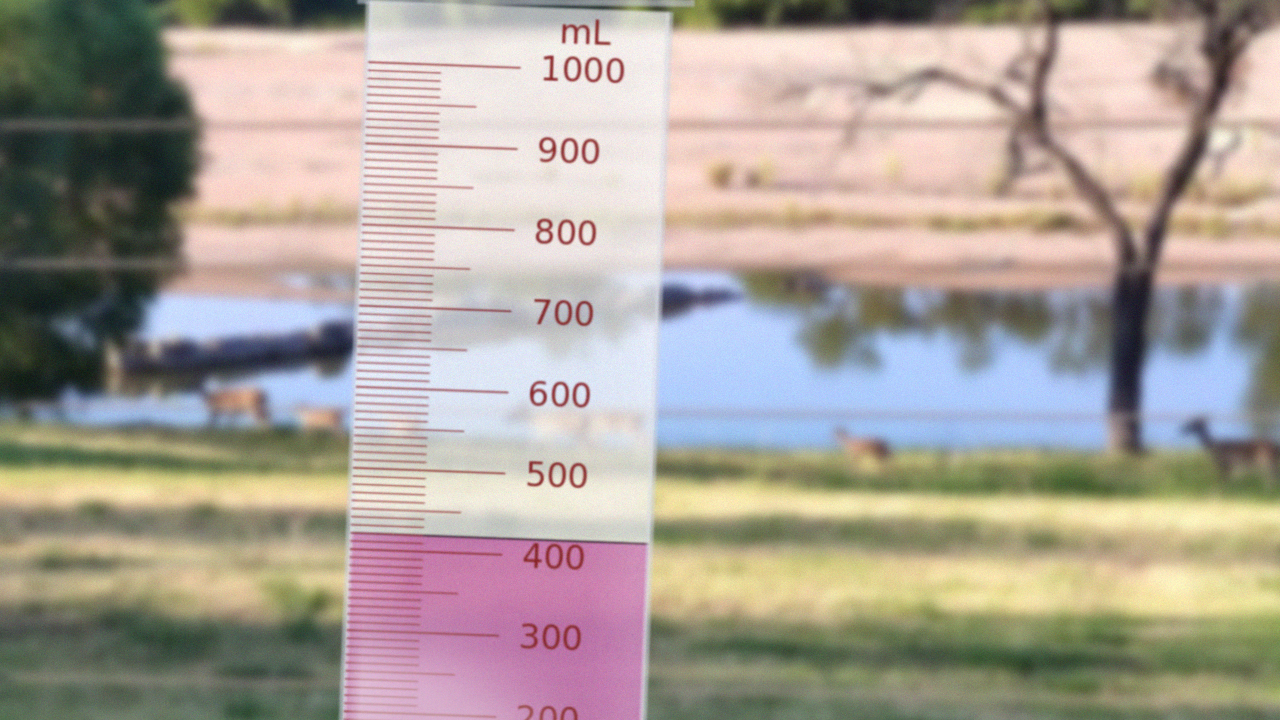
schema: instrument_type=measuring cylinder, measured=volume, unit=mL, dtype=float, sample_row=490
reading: 420
